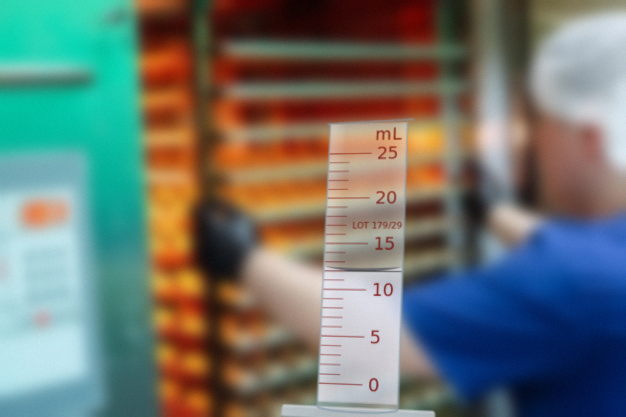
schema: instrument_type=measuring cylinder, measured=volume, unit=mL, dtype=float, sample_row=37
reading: 12
